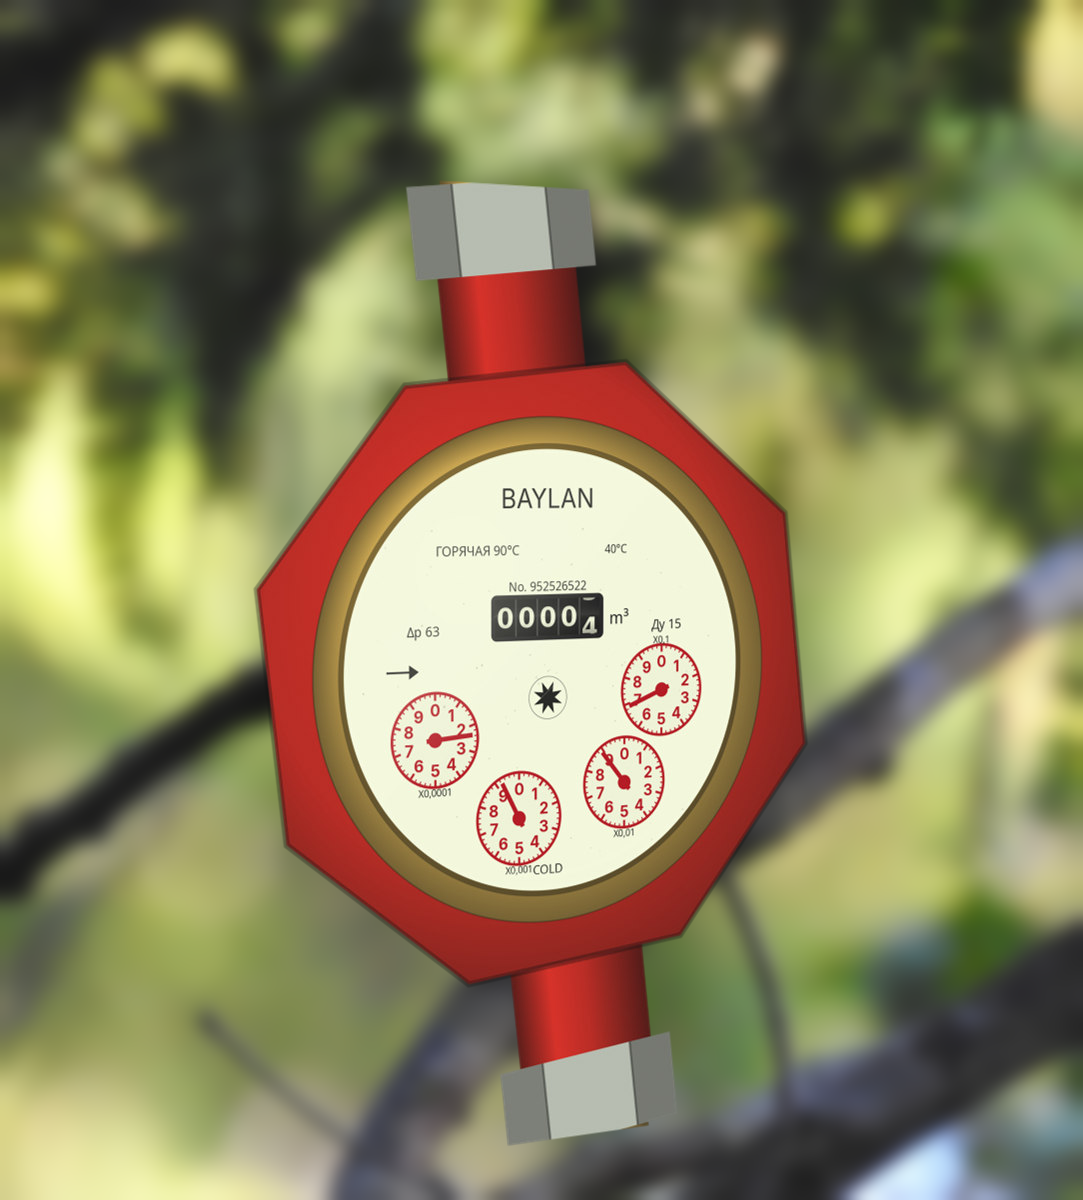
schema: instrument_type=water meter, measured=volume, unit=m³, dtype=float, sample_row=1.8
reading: 3.6892
